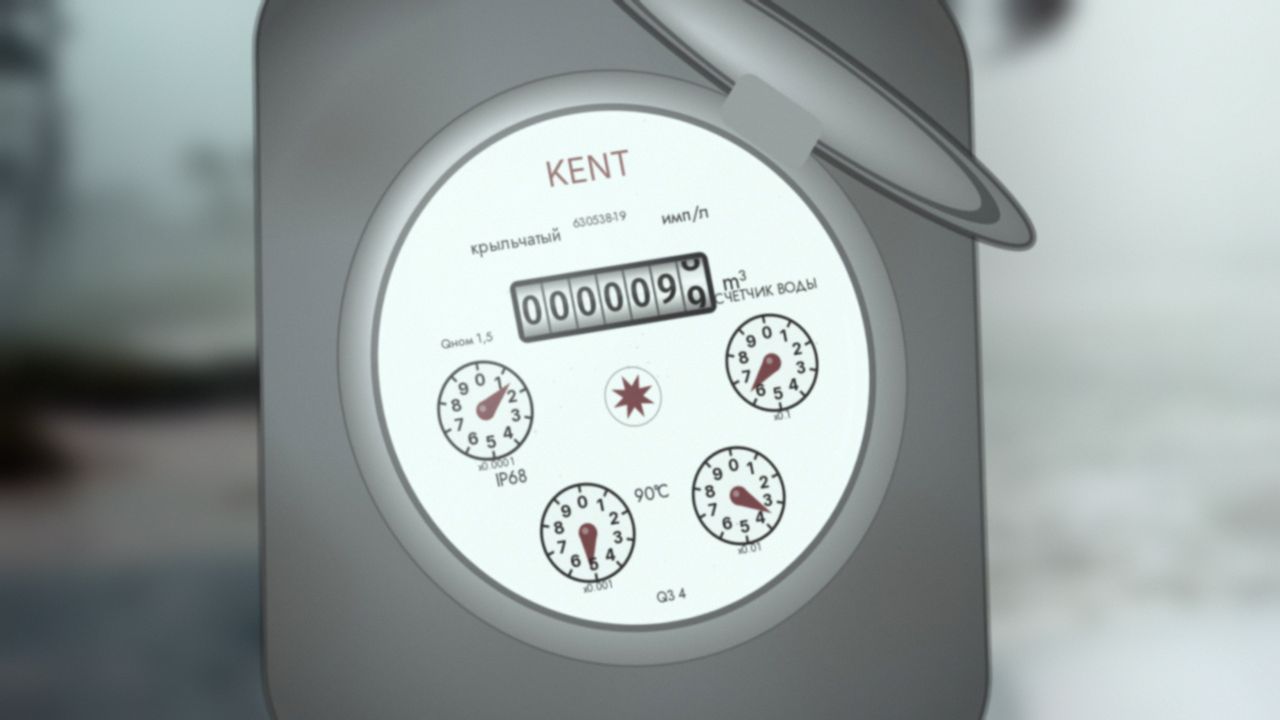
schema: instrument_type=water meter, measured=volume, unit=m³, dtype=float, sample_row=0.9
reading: 98.6351
